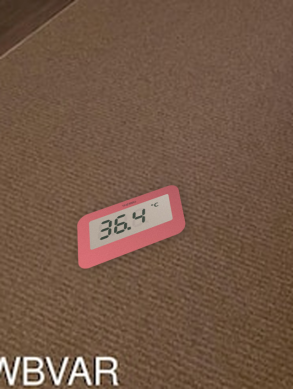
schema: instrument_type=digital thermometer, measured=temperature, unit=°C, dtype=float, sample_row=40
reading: 36.4
